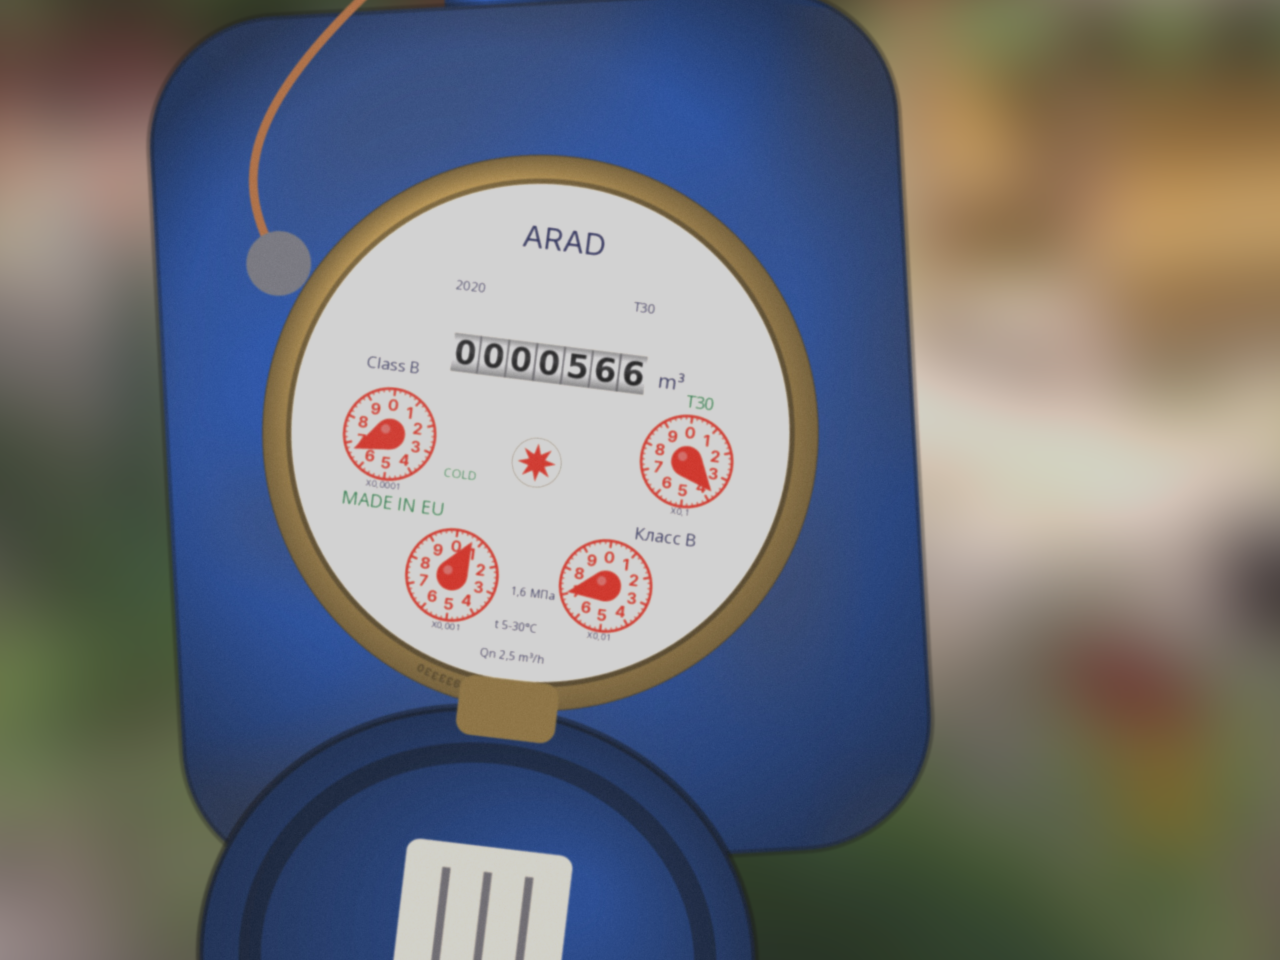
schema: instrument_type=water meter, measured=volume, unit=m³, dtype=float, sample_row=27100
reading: 566.3706
